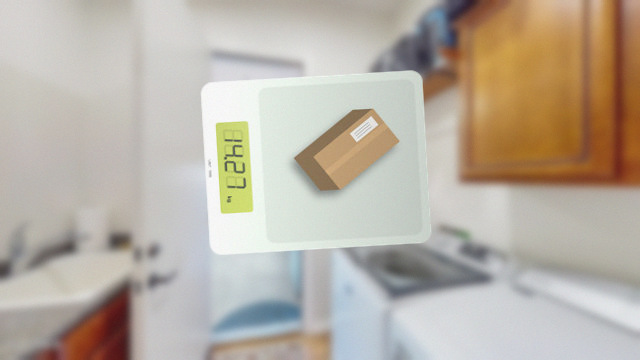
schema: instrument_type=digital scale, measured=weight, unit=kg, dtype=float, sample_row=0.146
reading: 14.27
